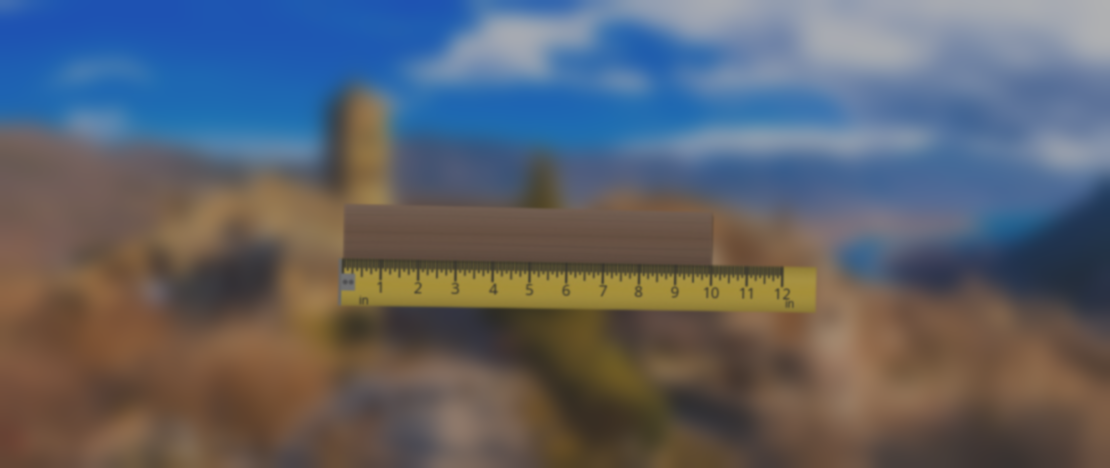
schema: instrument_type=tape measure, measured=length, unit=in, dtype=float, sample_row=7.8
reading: 10
